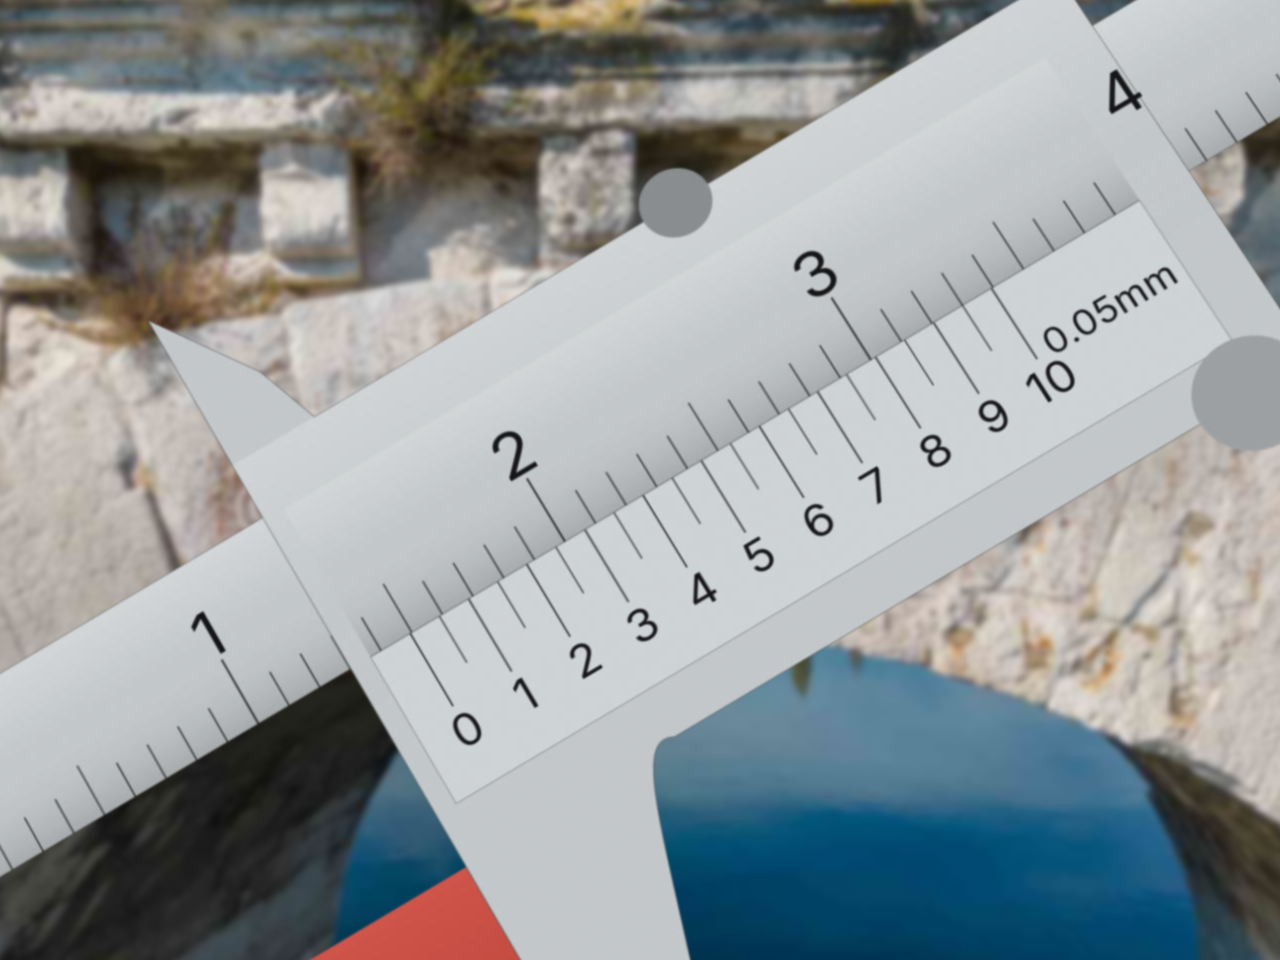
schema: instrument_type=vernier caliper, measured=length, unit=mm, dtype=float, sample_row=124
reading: 14.95
